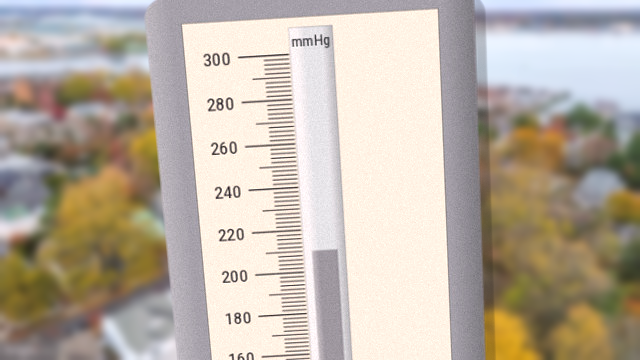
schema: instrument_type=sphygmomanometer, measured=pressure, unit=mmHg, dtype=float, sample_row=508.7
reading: 210
